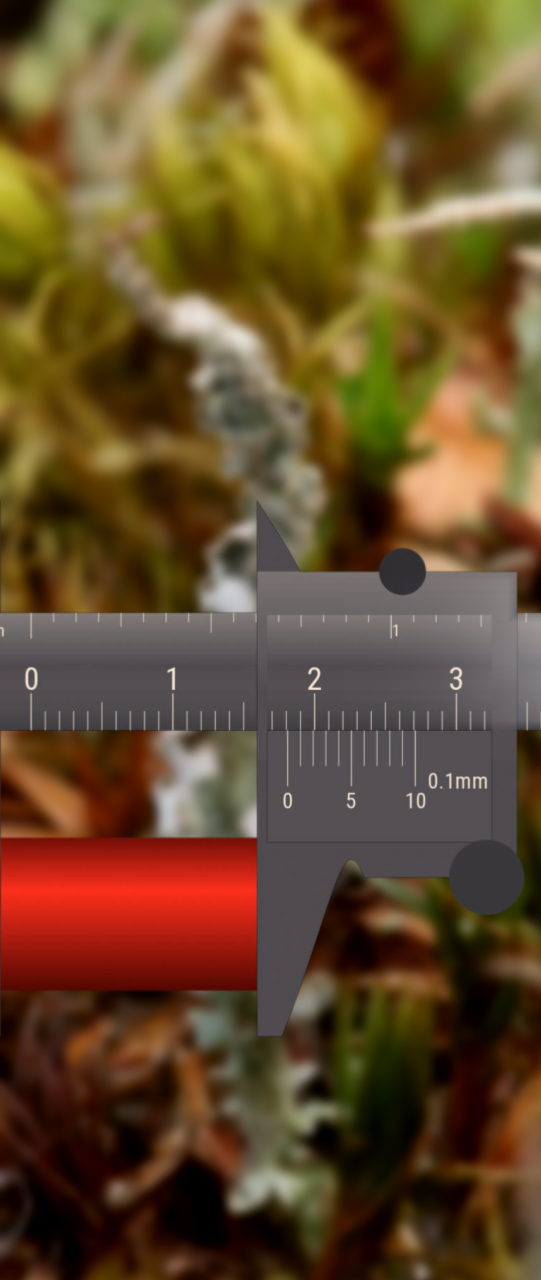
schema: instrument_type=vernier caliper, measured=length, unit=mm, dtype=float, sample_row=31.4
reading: 18.1
